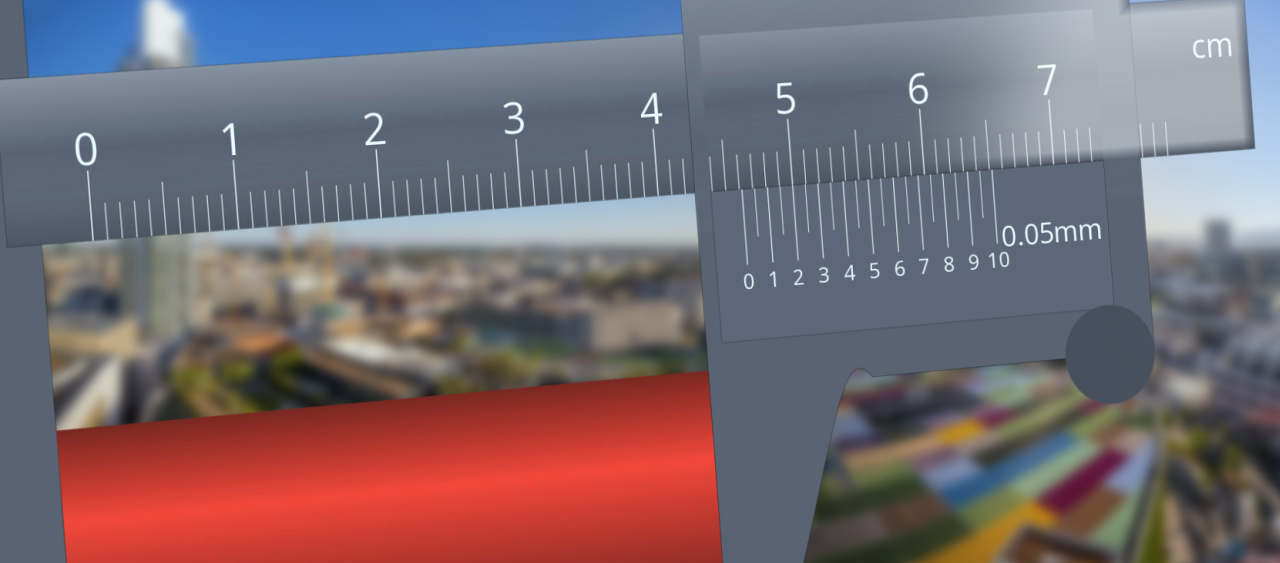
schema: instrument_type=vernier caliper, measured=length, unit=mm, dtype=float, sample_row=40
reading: 46.2
